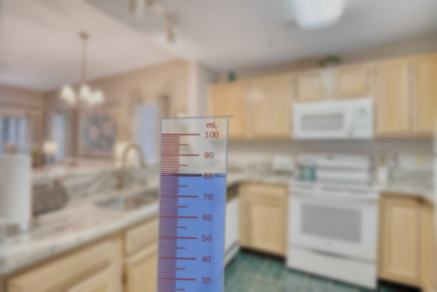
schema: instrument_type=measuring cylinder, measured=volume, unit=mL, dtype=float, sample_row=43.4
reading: 80
